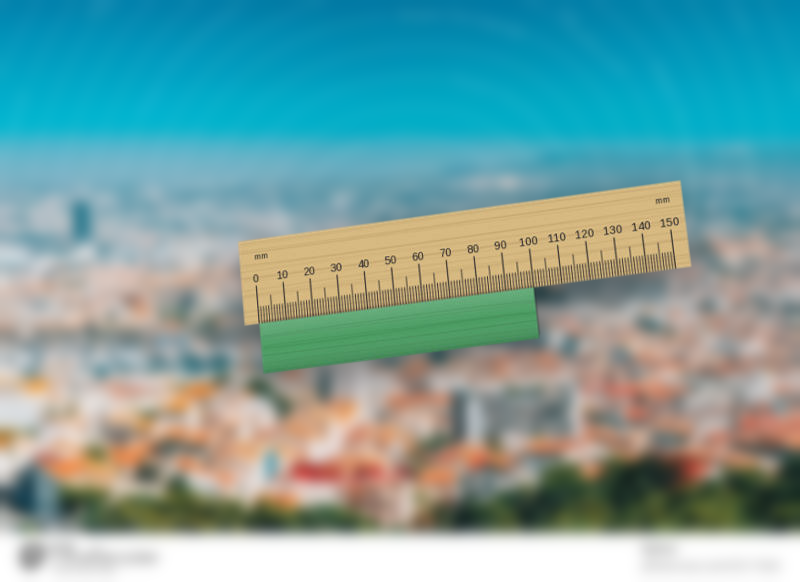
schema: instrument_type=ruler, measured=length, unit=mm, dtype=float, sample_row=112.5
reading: 100
